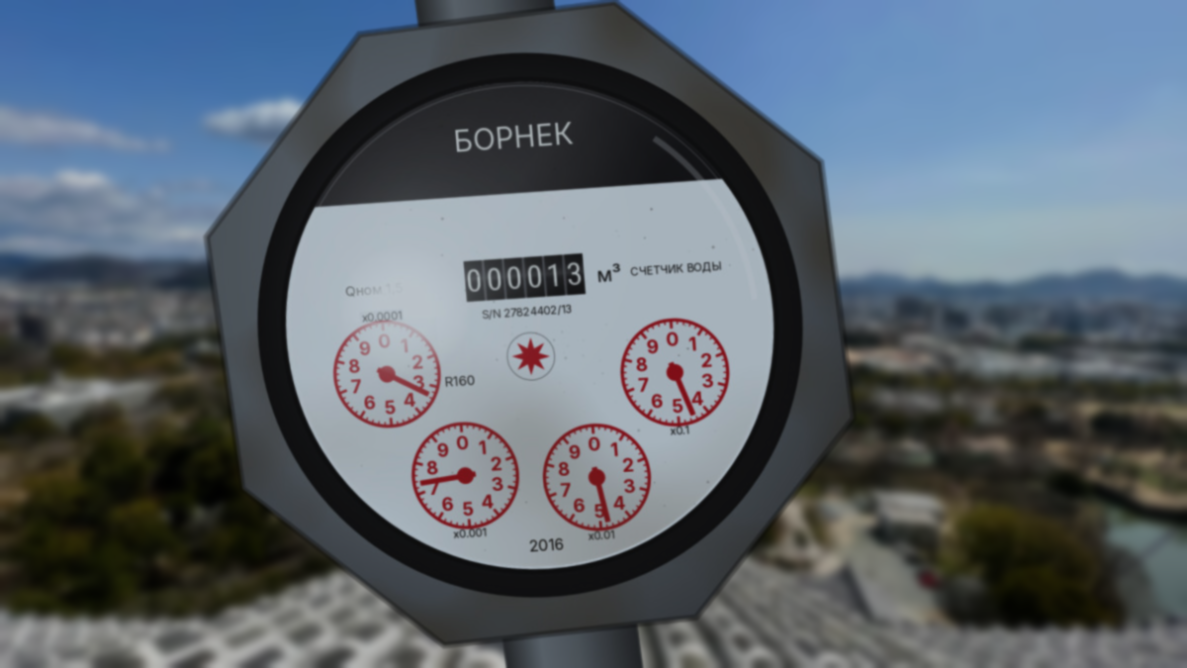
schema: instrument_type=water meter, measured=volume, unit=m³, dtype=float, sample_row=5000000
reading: 13.4473
